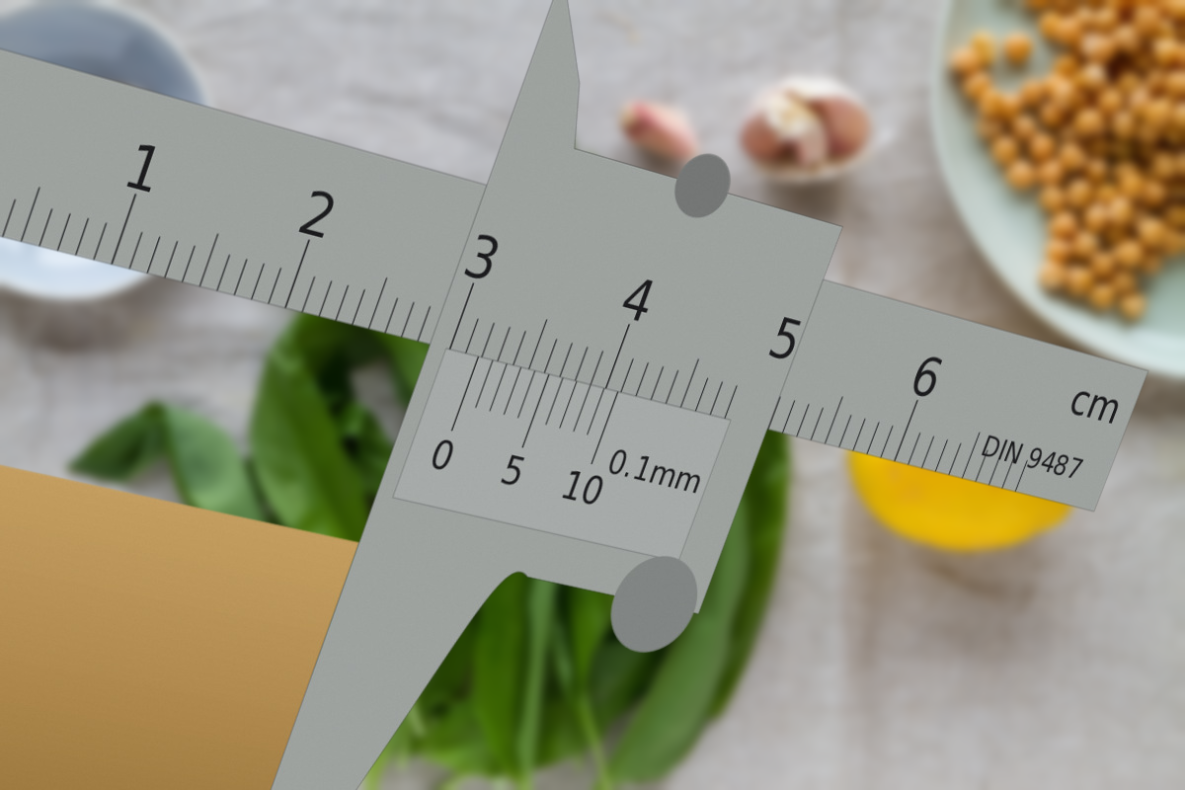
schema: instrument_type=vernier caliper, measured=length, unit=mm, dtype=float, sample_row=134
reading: 31.8
